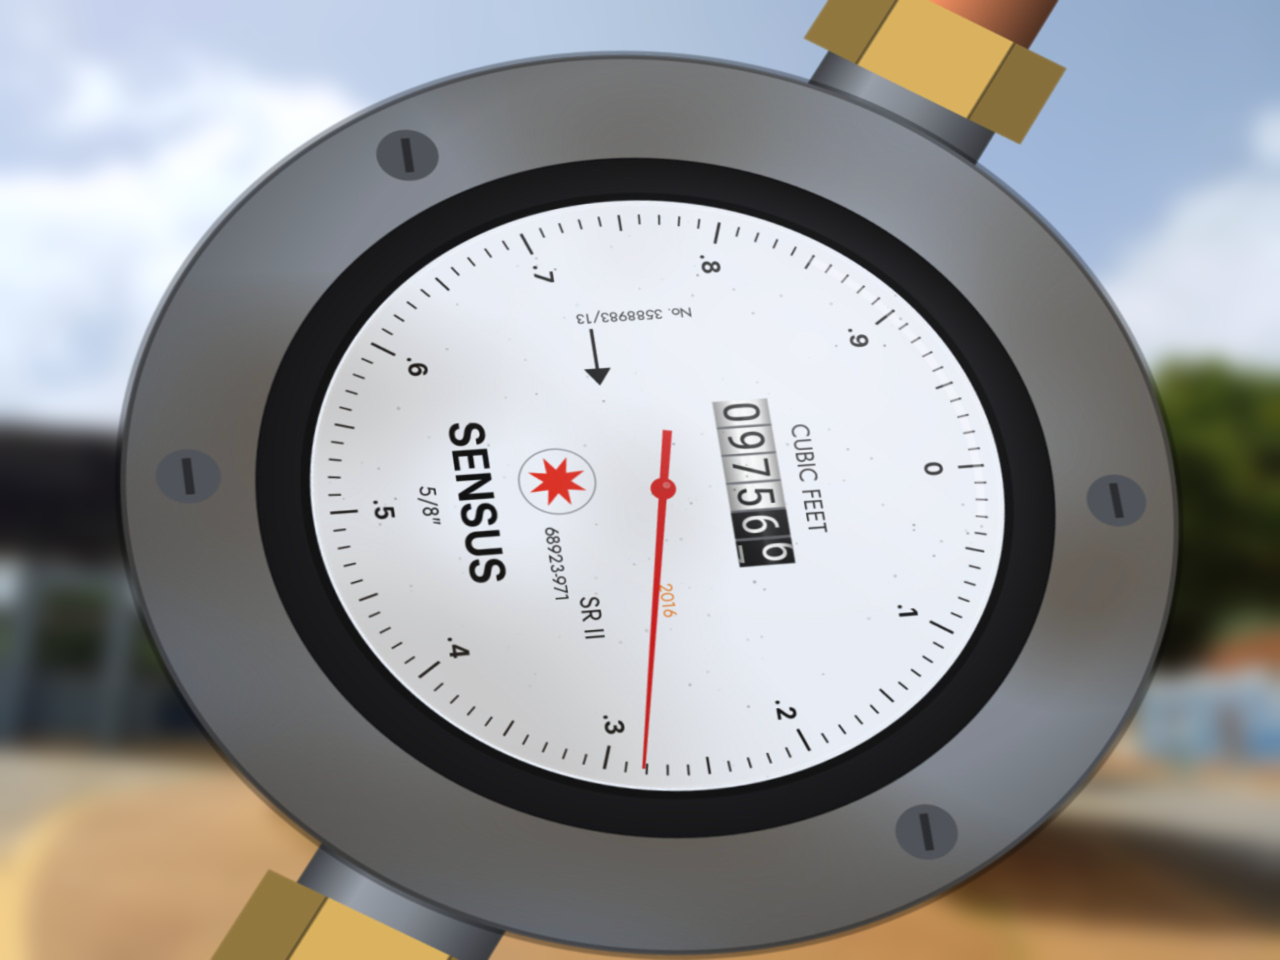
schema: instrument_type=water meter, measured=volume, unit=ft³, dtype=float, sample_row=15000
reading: 97566.28
